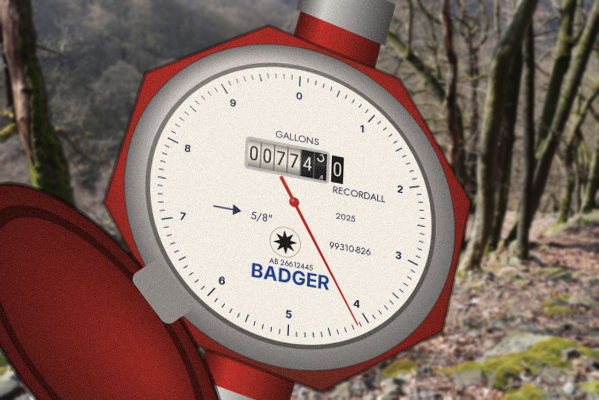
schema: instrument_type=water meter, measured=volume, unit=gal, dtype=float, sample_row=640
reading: 77434.1
